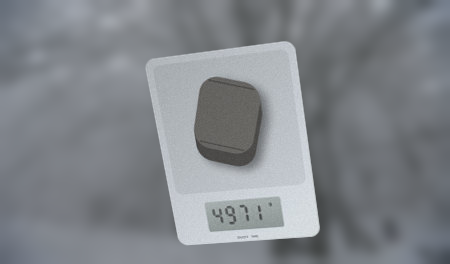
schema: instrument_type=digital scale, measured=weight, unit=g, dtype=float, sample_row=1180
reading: 4971
